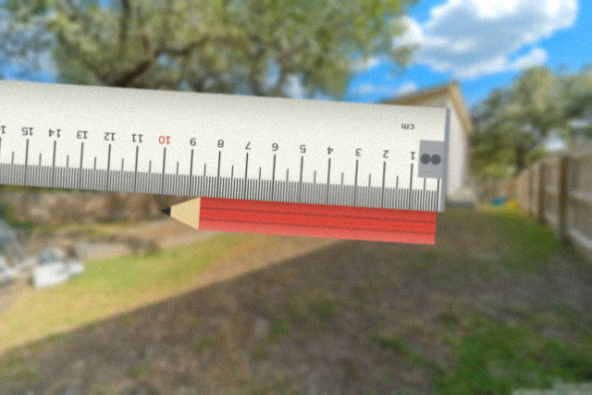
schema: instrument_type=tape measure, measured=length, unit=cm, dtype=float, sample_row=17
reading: 10
